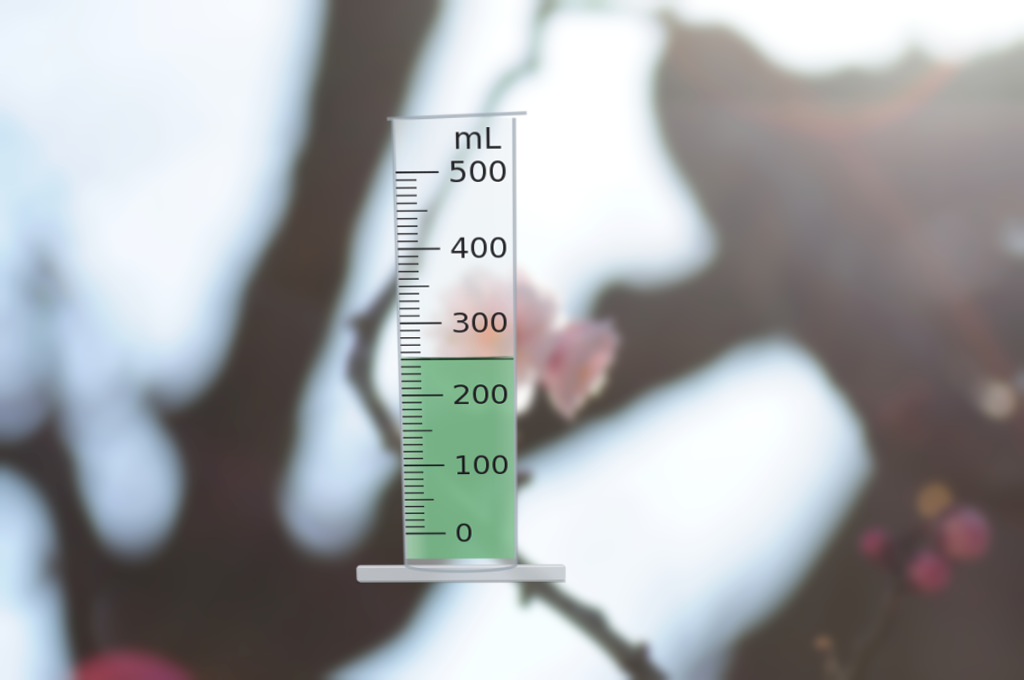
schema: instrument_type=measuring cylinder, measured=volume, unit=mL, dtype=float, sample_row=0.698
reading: 250
